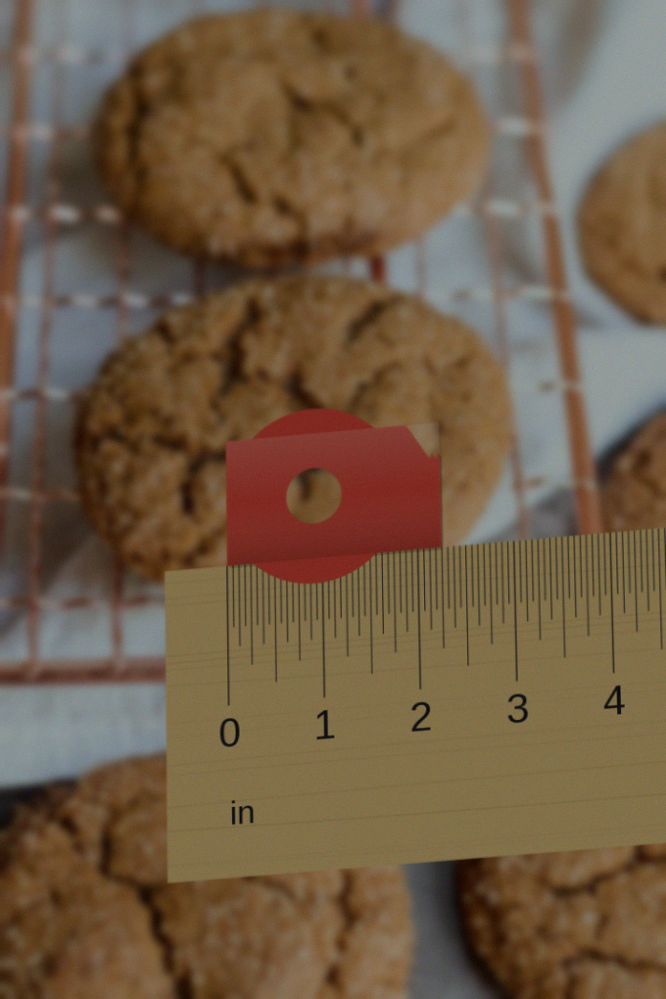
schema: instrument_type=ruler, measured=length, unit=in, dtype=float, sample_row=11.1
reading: 2.25
